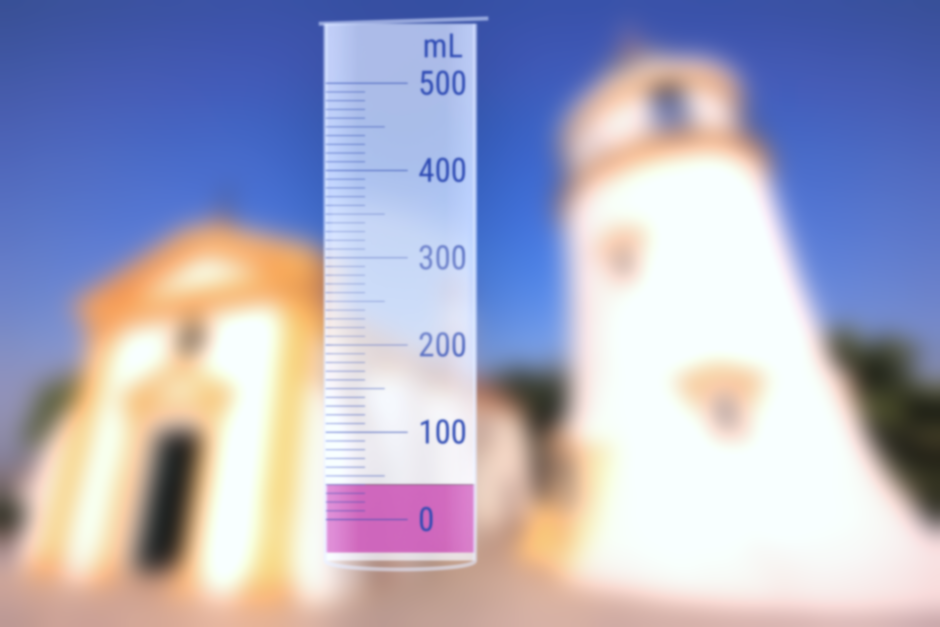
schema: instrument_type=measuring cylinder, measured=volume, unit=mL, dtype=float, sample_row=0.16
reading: 40
